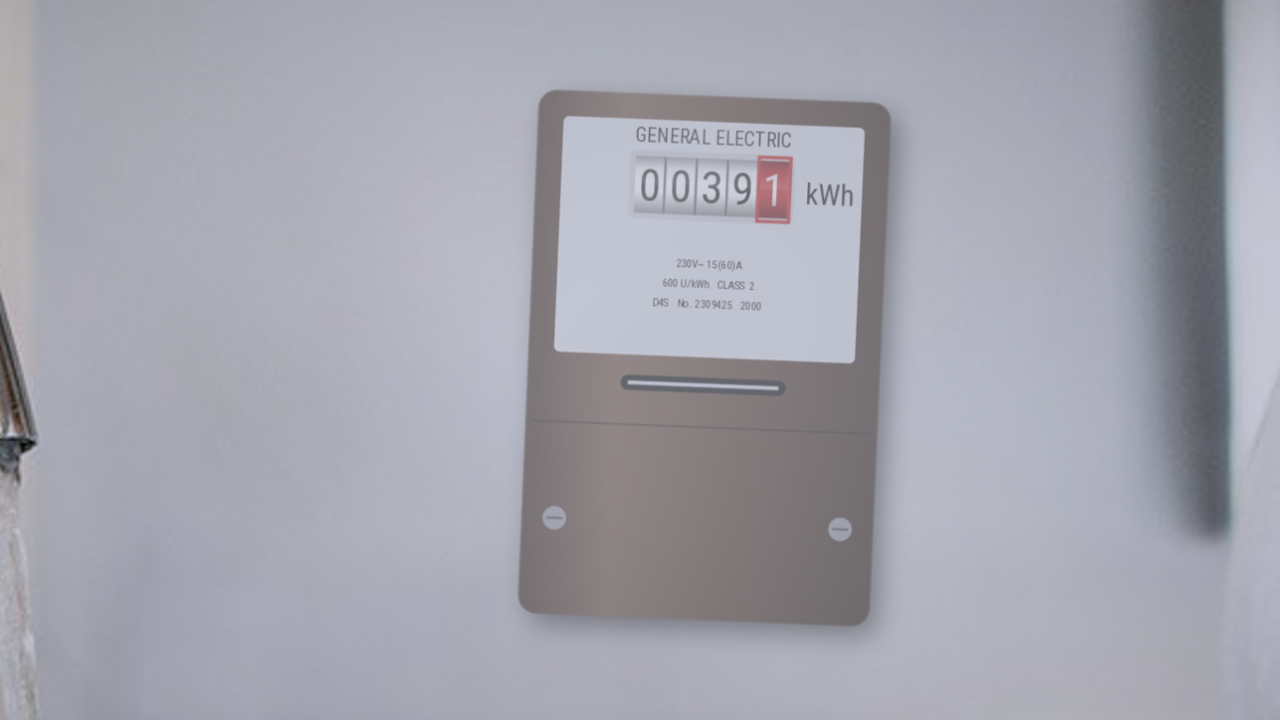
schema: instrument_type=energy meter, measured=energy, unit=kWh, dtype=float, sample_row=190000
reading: 39.1
